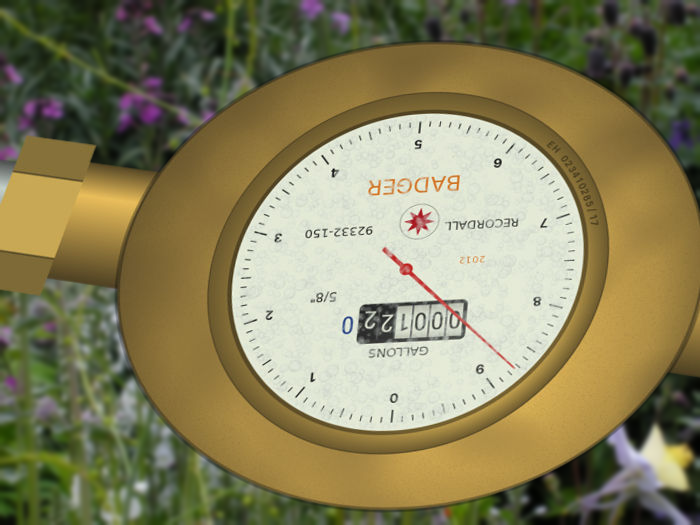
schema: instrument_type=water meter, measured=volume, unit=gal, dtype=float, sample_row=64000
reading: 1218.7
